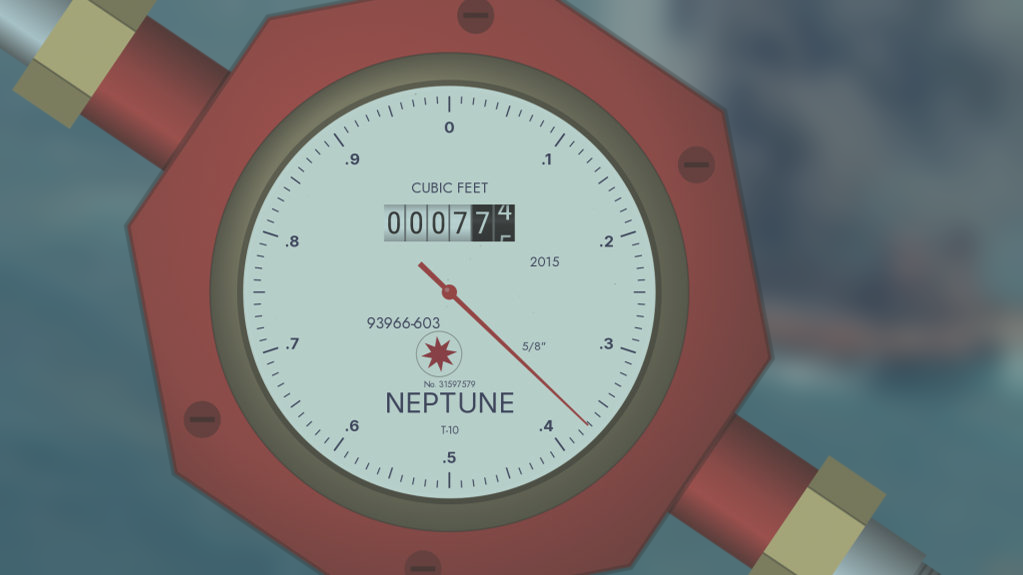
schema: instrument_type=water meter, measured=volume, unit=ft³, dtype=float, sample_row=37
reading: 774.37
